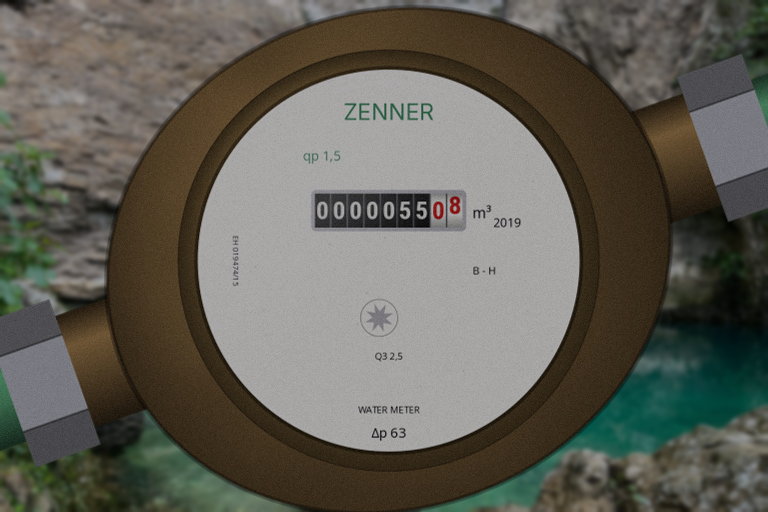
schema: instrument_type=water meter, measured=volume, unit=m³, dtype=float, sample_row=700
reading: 55.08
